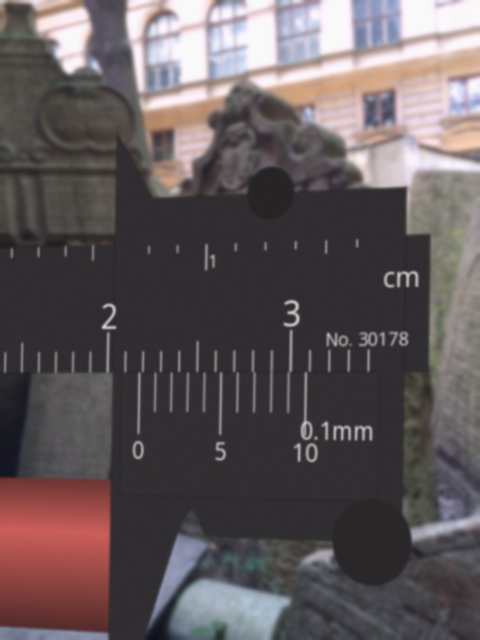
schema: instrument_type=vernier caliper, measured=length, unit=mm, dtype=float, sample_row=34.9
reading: 21.8
